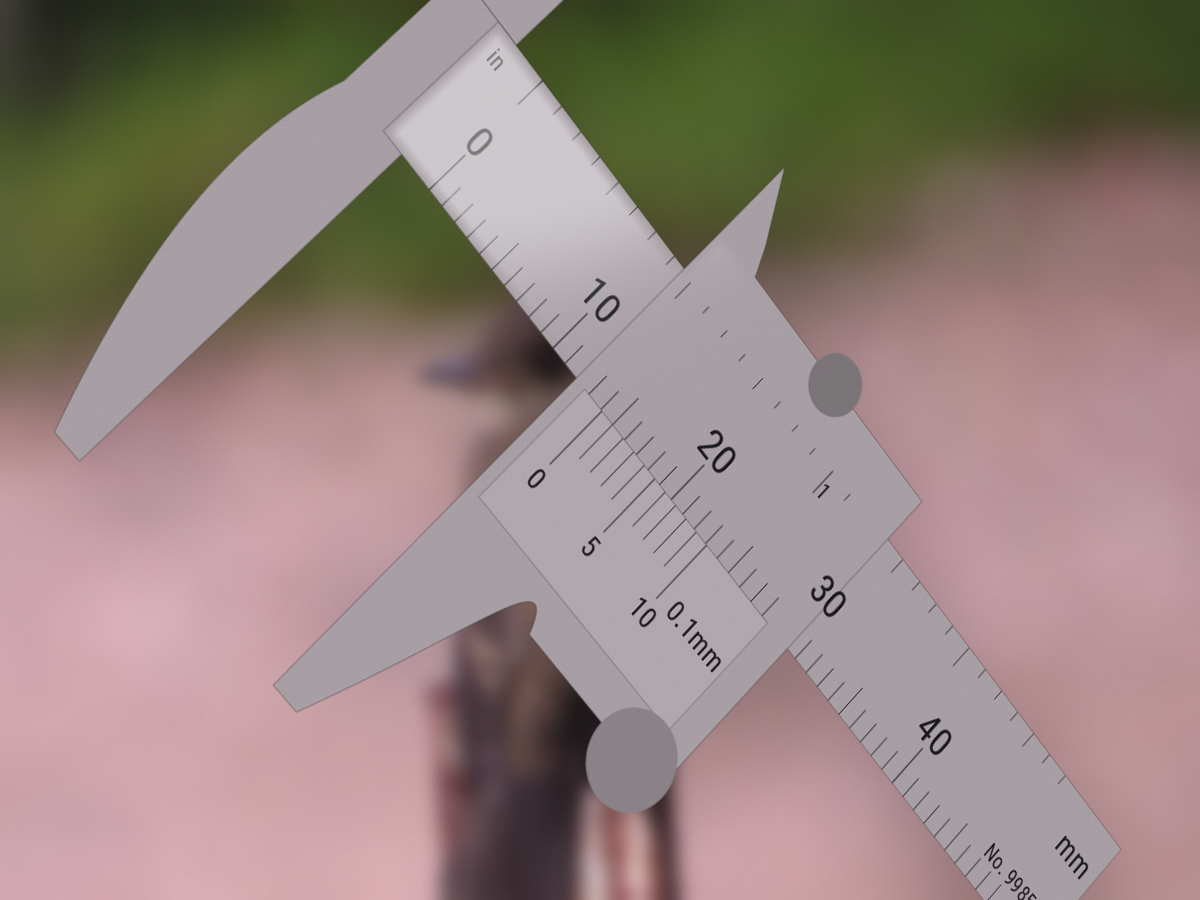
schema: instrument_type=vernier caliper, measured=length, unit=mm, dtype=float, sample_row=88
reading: 14.1
